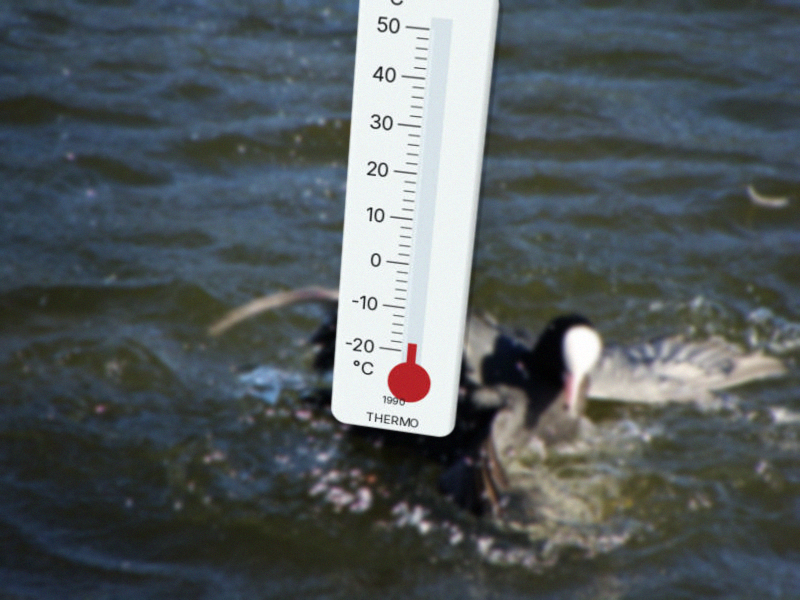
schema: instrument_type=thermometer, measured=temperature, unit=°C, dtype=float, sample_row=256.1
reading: -18
